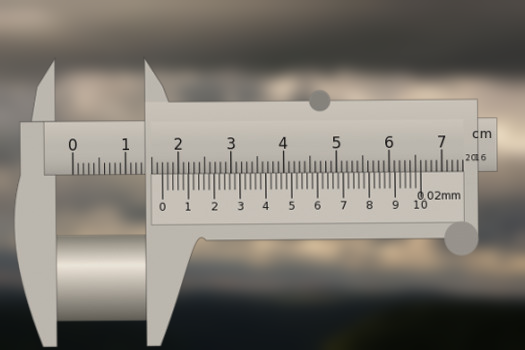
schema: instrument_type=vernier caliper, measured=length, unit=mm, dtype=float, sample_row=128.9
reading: 17.0
